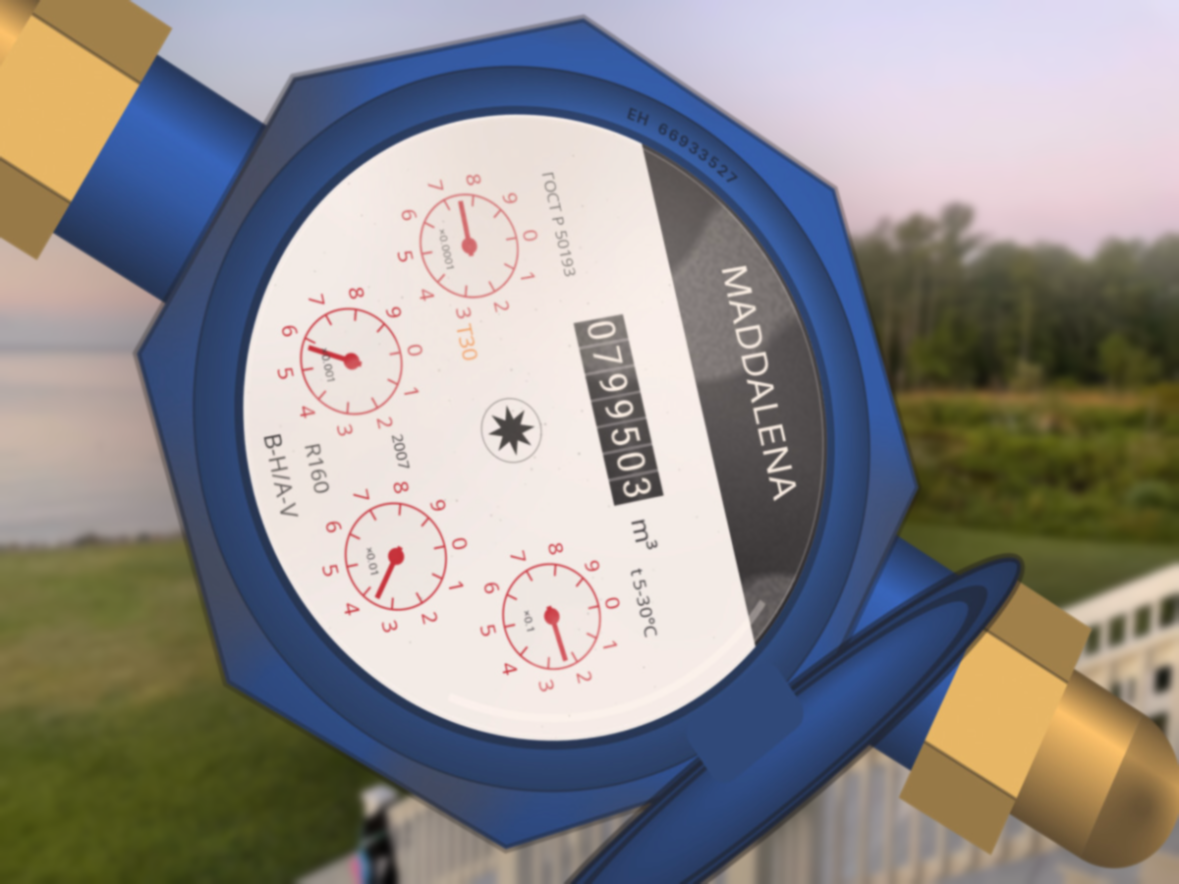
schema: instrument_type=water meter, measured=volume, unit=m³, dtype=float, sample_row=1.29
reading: 799503.2357
